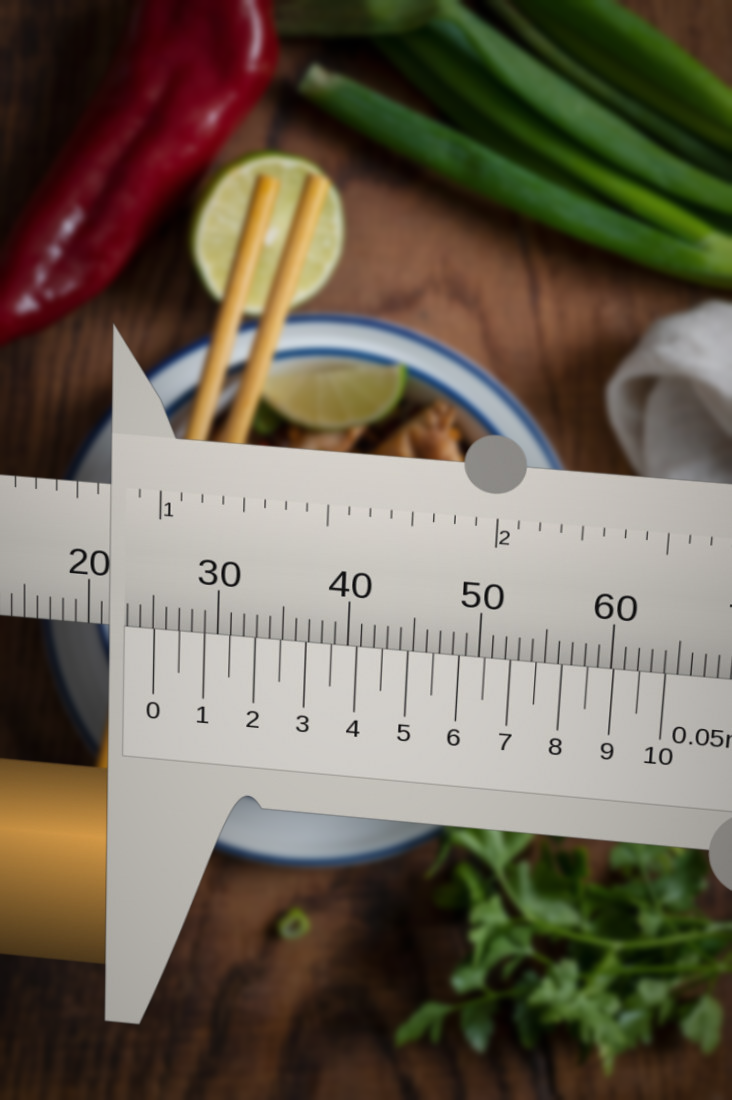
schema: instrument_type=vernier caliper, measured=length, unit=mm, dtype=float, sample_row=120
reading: 25.1
